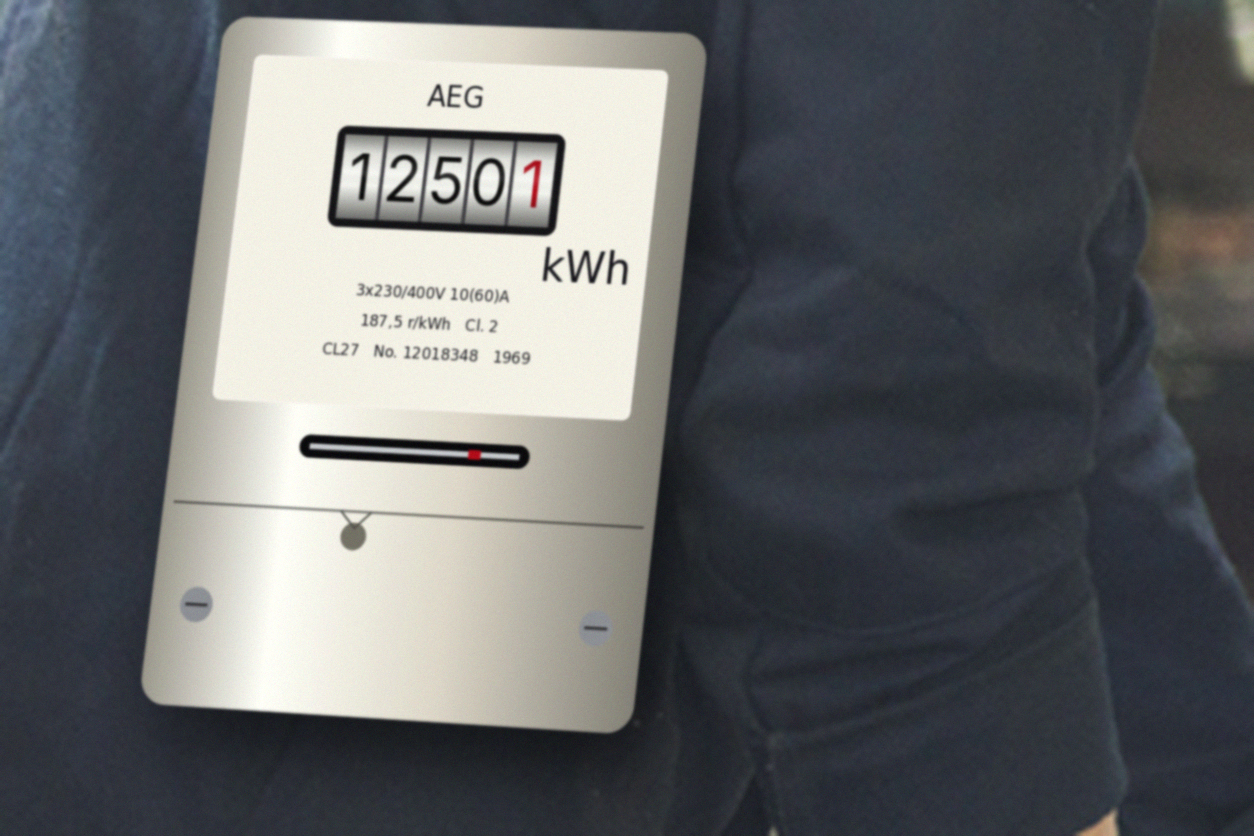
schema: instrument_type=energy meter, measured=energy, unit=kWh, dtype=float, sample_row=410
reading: 1250.1
